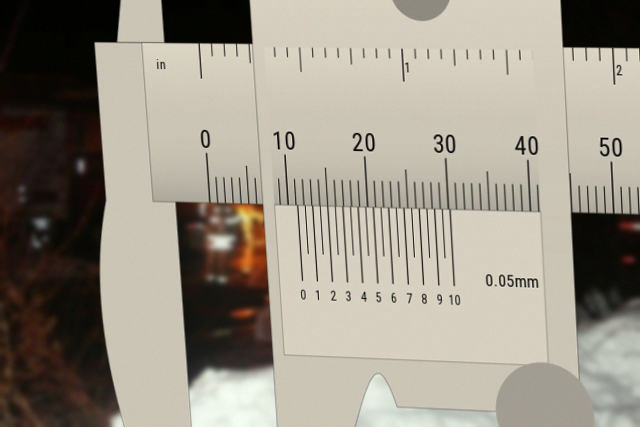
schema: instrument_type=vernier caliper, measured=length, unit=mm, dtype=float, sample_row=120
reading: 11.2
